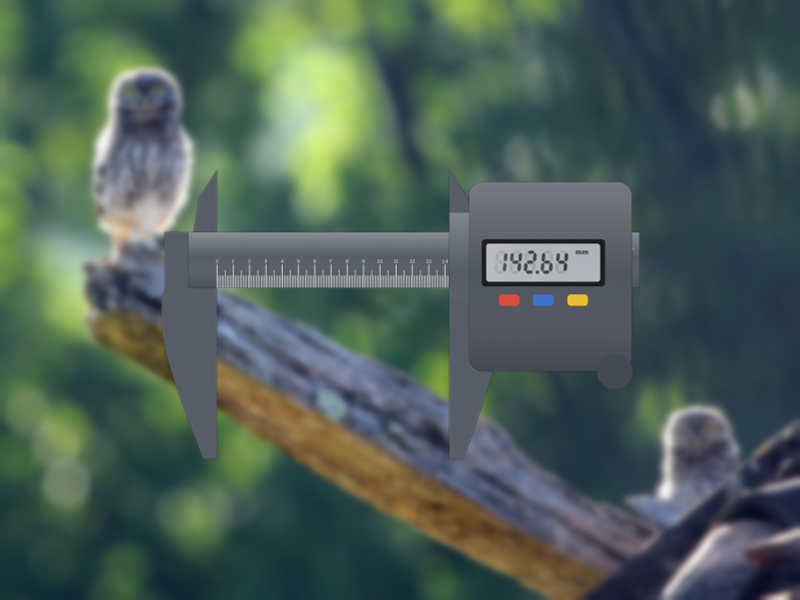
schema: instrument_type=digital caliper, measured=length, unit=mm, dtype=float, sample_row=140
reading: 142.64
